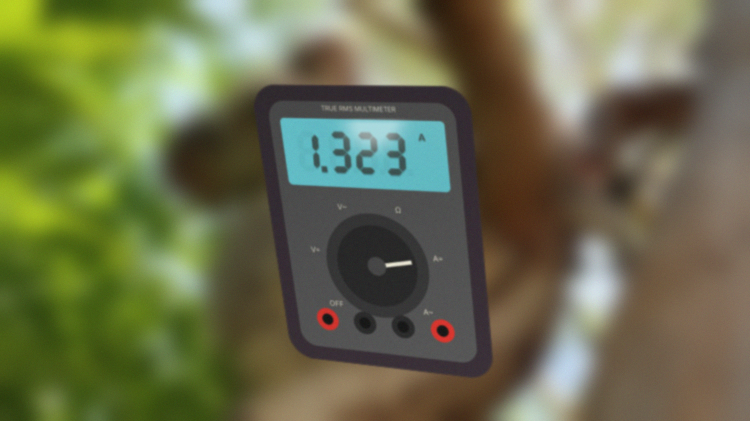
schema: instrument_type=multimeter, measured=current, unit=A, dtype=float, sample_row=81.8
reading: 1.323
